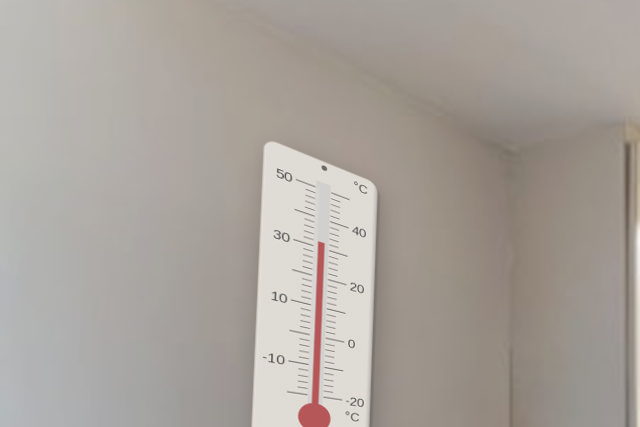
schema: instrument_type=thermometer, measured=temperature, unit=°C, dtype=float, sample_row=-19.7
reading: 32
